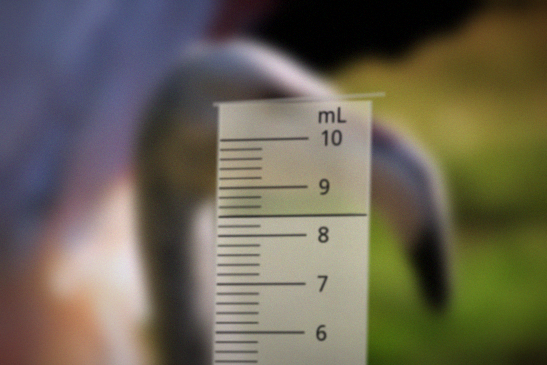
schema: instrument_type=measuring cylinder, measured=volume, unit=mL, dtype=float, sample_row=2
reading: 8.4
